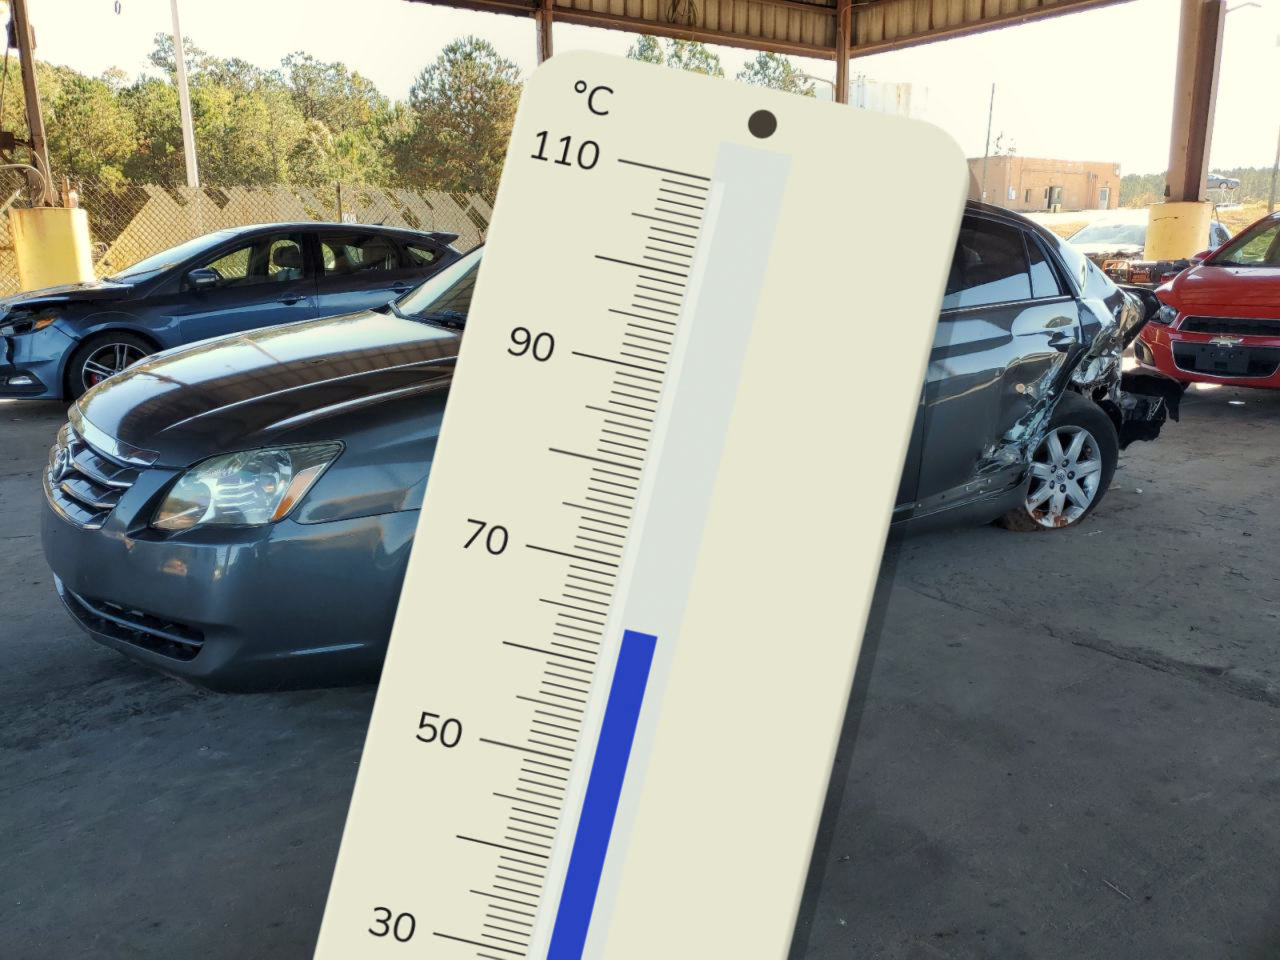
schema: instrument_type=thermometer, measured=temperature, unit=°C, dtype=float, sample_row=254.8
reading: 64
